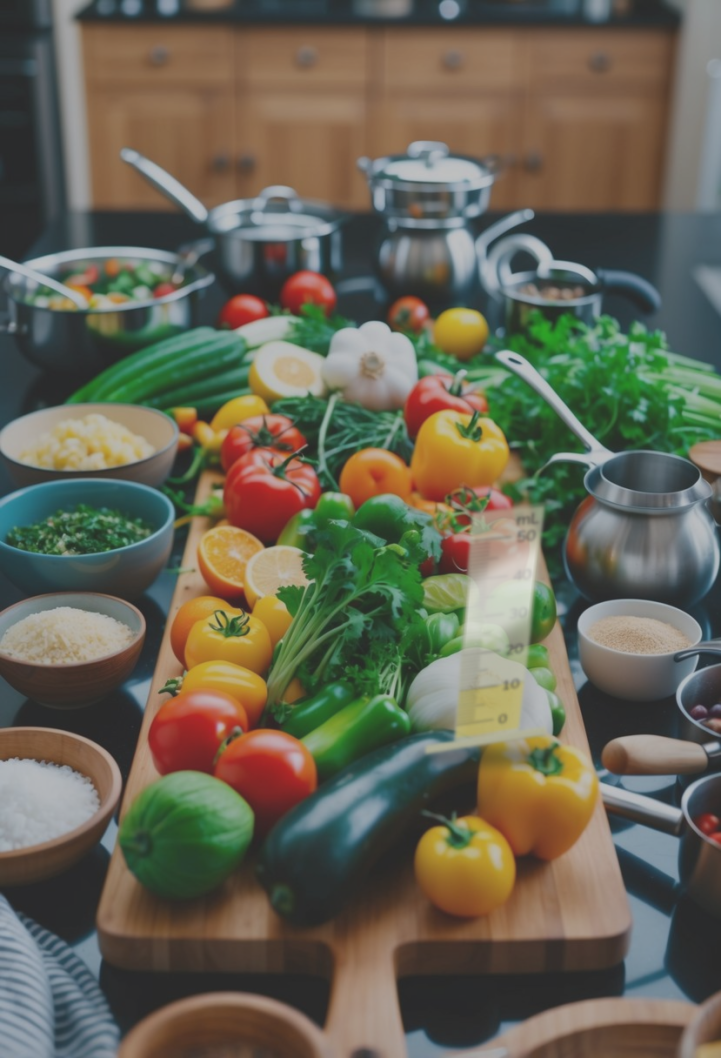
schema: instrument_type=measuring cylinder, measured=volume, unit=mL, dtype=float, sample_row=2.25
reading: 10
